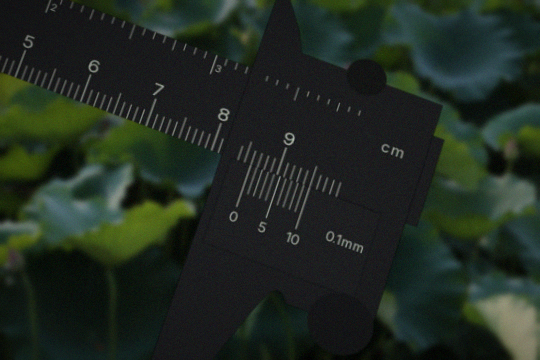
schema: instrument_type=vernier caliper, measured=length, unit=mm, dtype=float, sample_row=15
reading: 86.0
